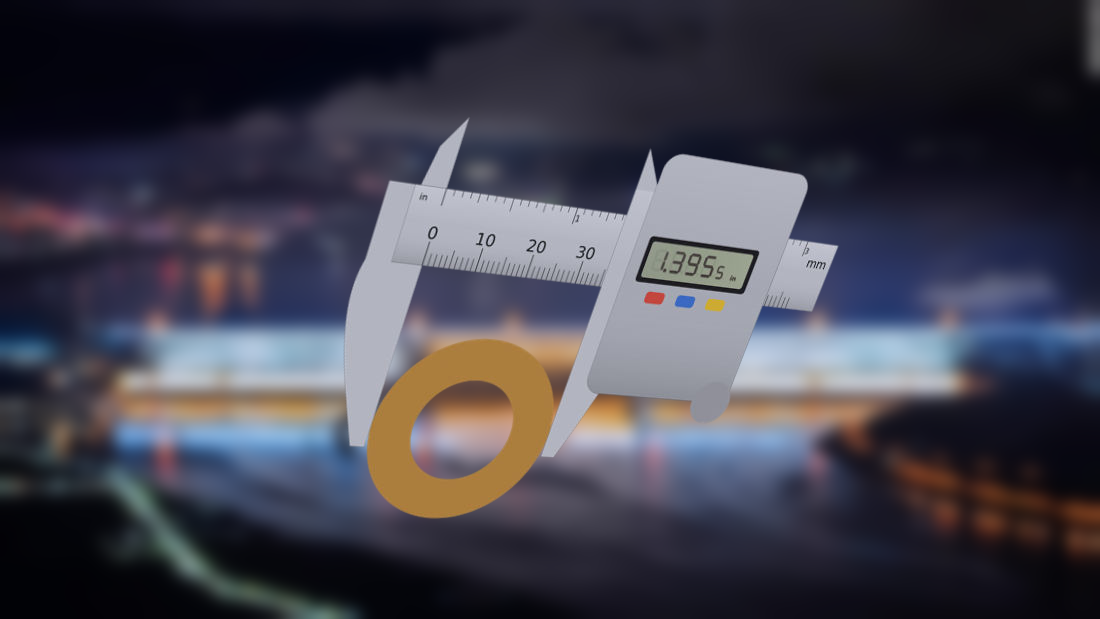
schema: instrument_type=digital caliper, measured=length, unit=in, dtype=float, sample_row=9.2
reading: 1.3955
